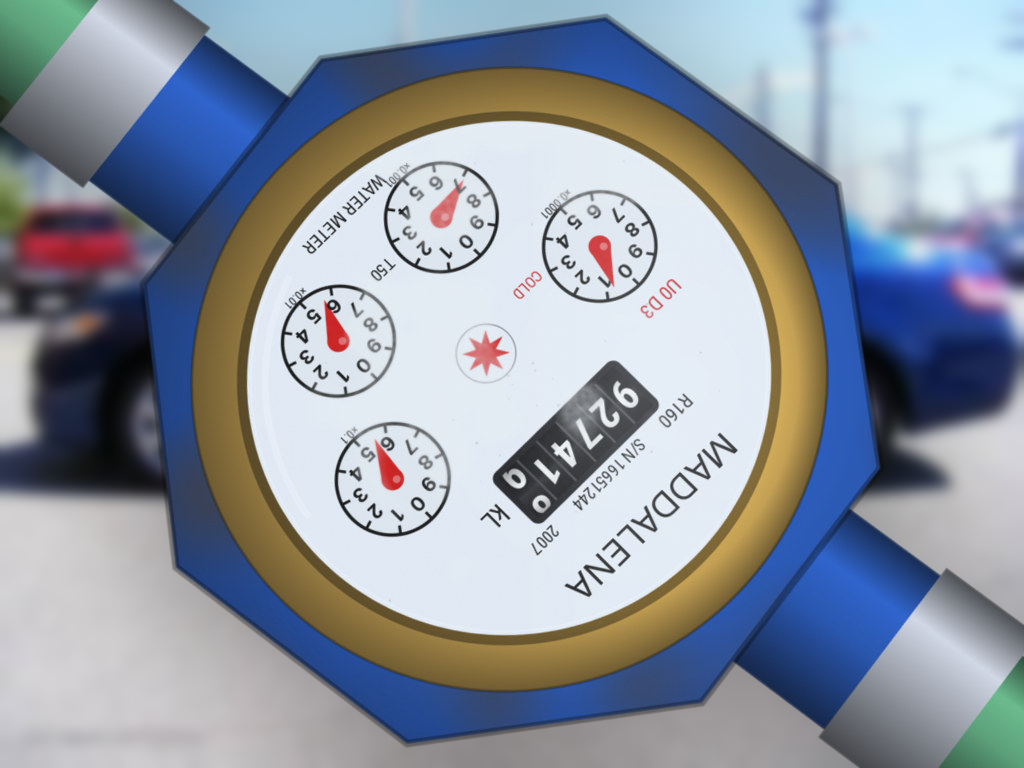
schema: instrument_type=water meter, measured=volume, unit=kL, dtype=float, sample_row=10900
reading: 927418.5570
